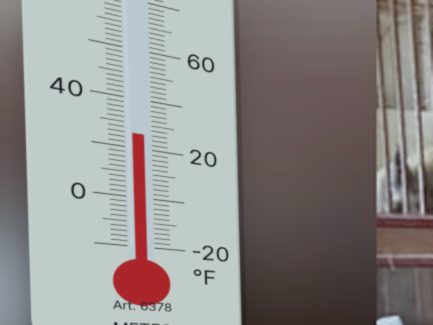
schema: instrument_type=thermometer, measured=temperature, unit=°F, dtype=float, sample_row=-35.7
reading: 26
